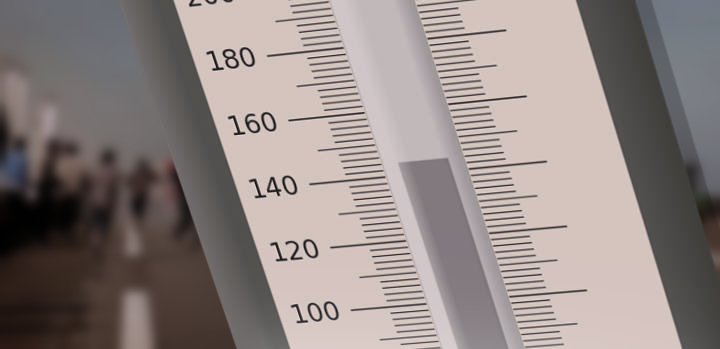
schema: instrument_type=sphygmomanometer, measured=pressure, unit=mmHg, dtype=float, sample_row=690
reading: 144
